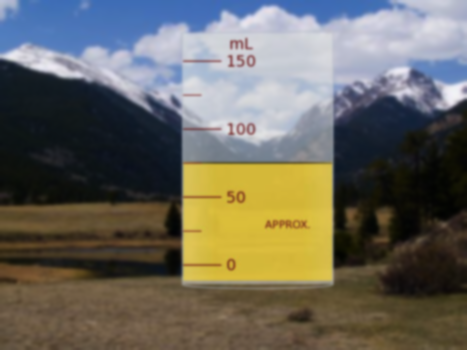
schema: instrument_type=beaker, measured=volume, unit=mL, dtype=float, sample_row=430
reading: 75
